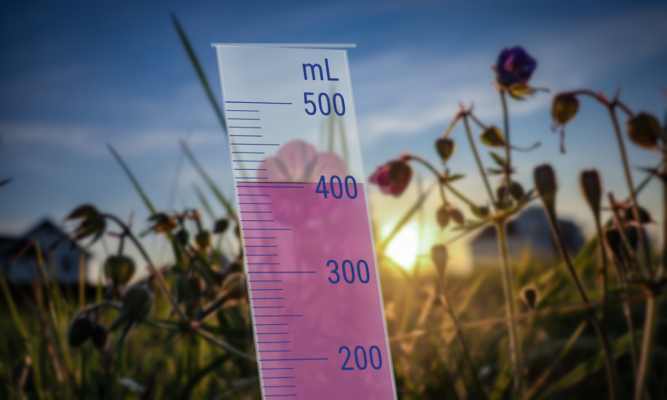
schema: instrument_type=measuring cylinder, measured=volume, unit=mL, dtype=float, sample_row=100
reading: 405
